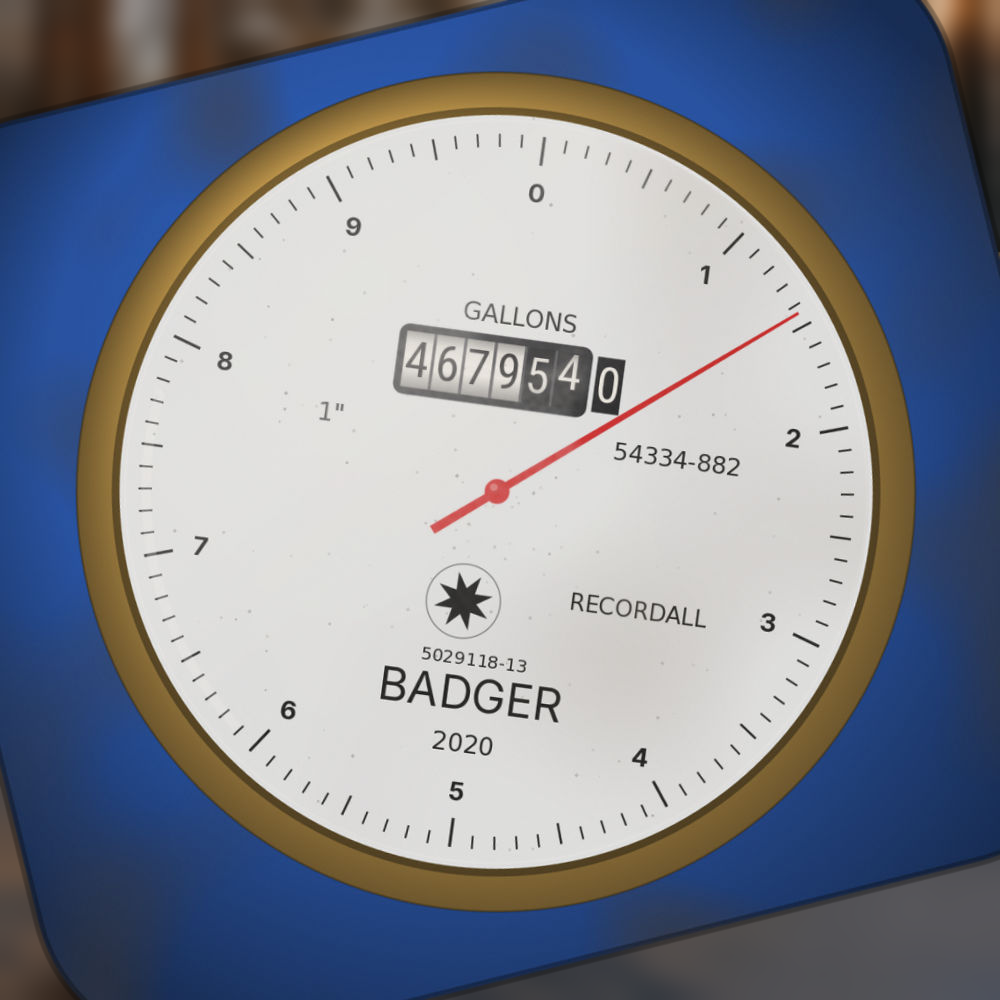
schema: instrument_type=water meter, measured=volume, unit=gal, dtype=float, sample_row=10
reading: 4679541.4
